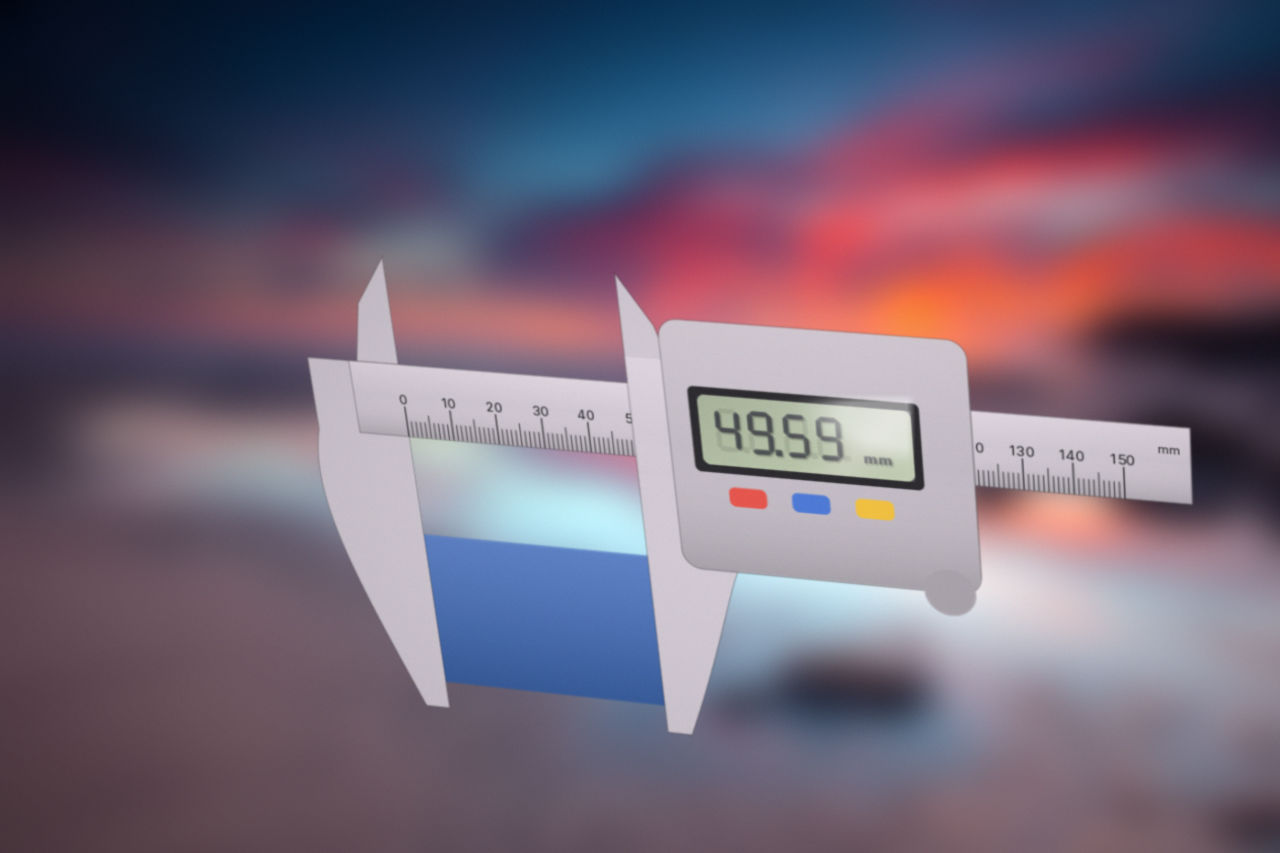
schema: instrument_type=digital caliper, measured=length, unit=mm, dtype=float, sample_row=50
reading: 49.59
